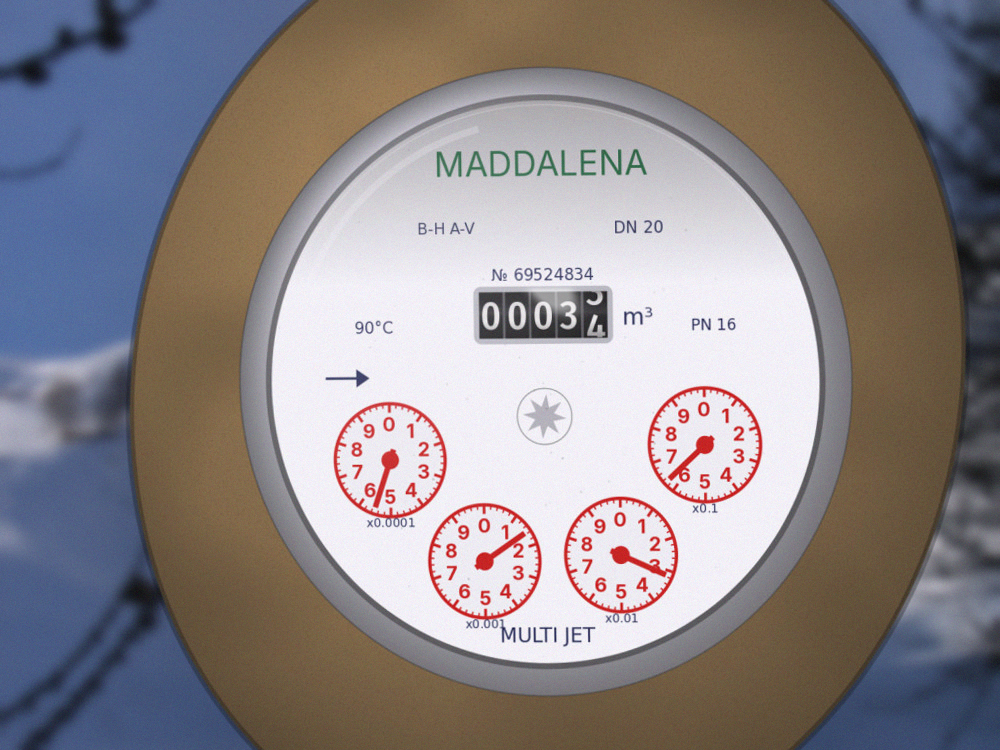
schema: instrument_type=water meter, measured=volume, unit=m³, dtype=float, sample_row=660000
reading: 33.6315
